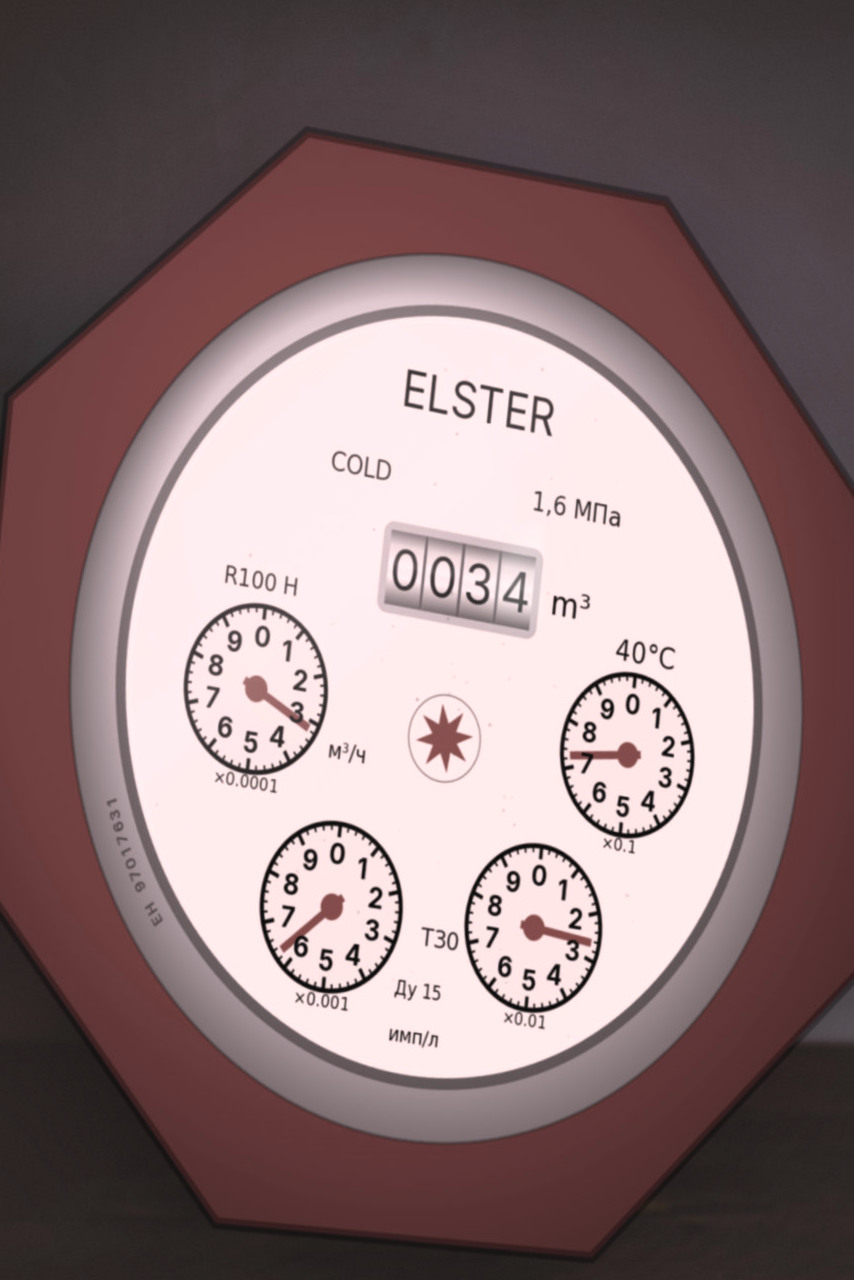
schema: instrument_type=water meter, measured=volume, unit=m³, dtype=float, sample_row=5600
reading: 34.7263
